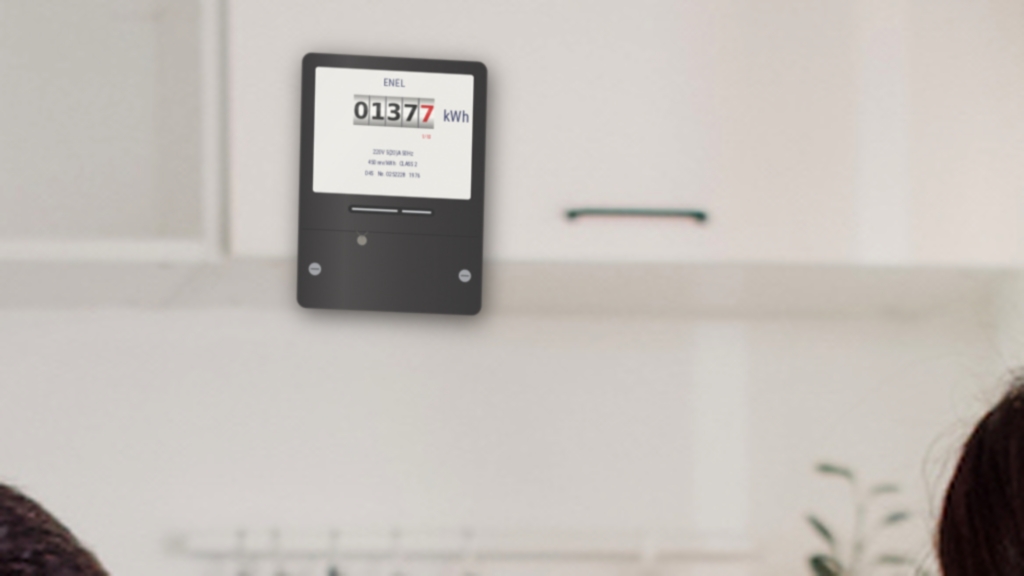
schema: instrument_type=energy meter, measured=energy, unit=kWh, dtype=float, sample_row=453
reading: 137.7
